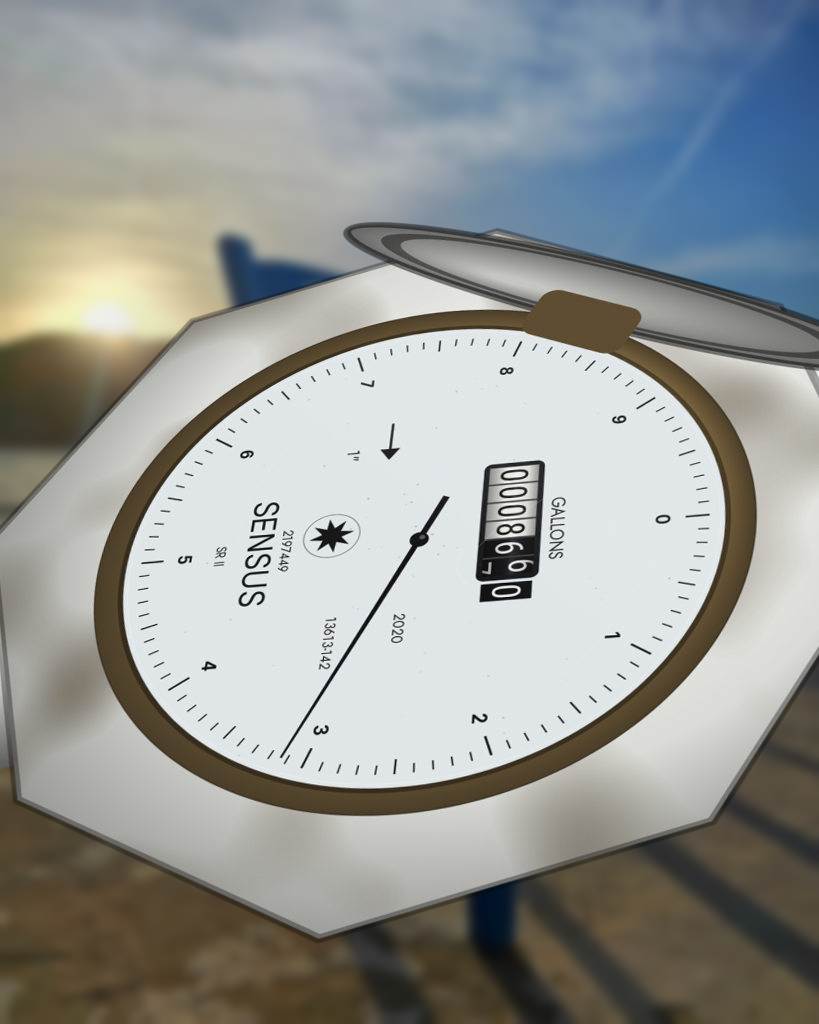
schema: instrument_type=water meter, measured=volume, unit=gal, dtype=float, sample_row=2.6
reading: 8663.1
